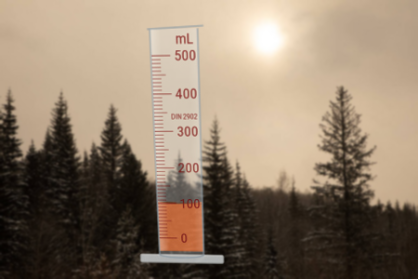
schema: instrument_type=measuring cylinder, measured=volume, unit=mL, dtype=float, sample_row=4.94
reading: 100
